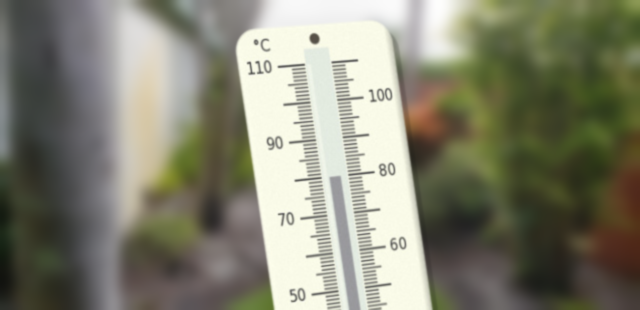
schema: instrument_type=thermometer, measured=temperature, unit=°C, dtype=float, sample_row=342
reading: 80
